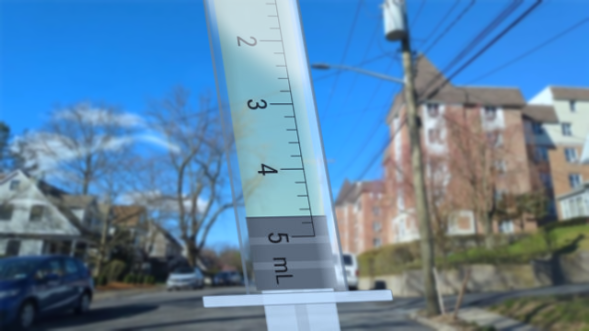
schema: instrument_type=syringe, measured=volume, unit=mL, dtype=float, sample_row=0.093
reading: 4.7
